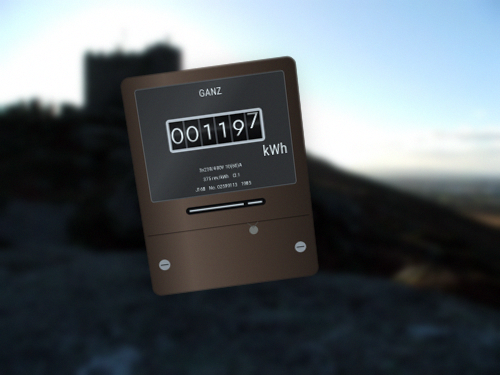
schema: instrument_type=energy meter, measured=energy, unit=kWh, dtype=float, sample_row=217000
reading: 1197
